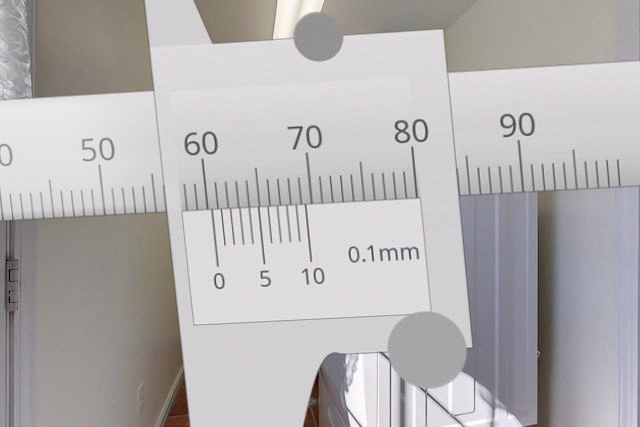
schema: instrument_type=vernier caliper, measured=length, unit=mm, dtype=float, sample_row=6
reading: 60.4
